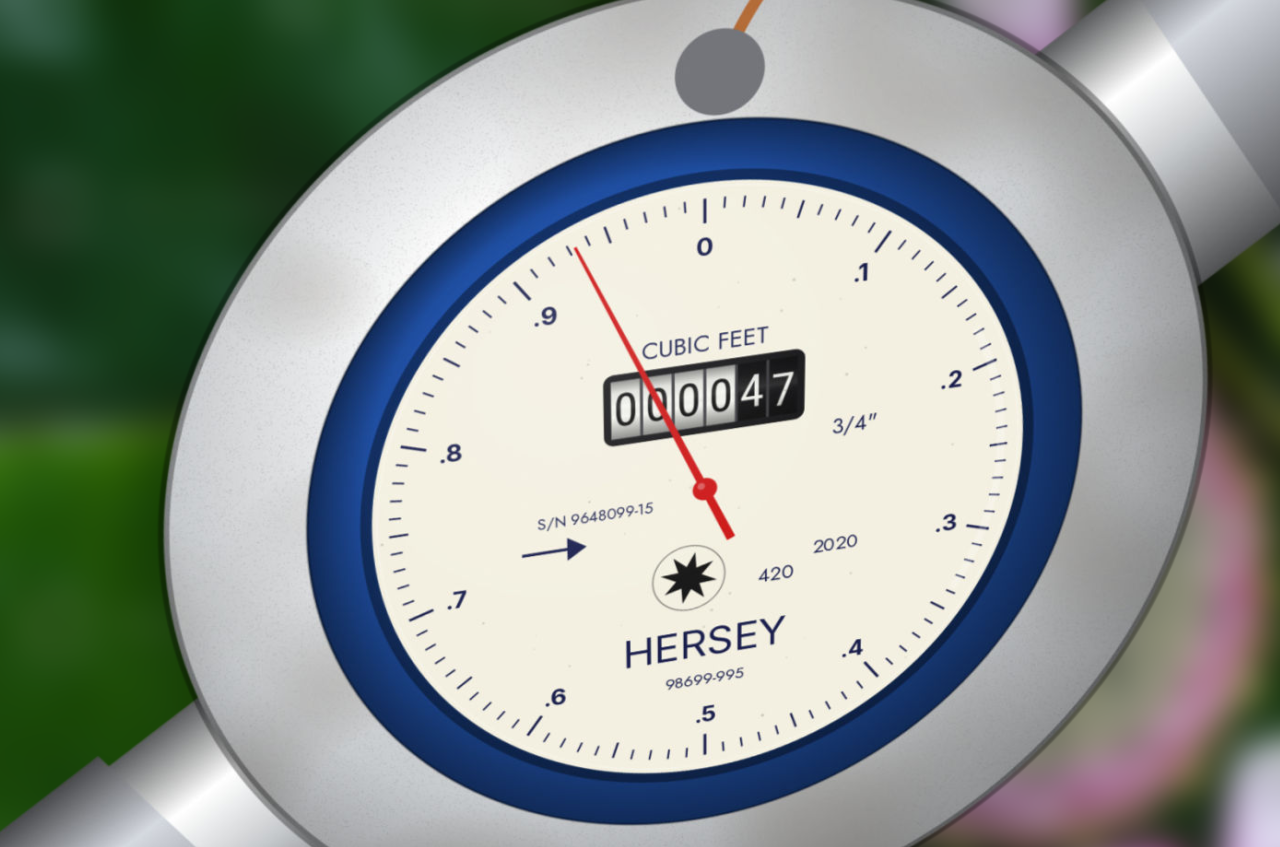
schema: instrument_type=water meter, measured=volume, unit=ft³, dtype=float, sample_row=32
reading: 46.93
